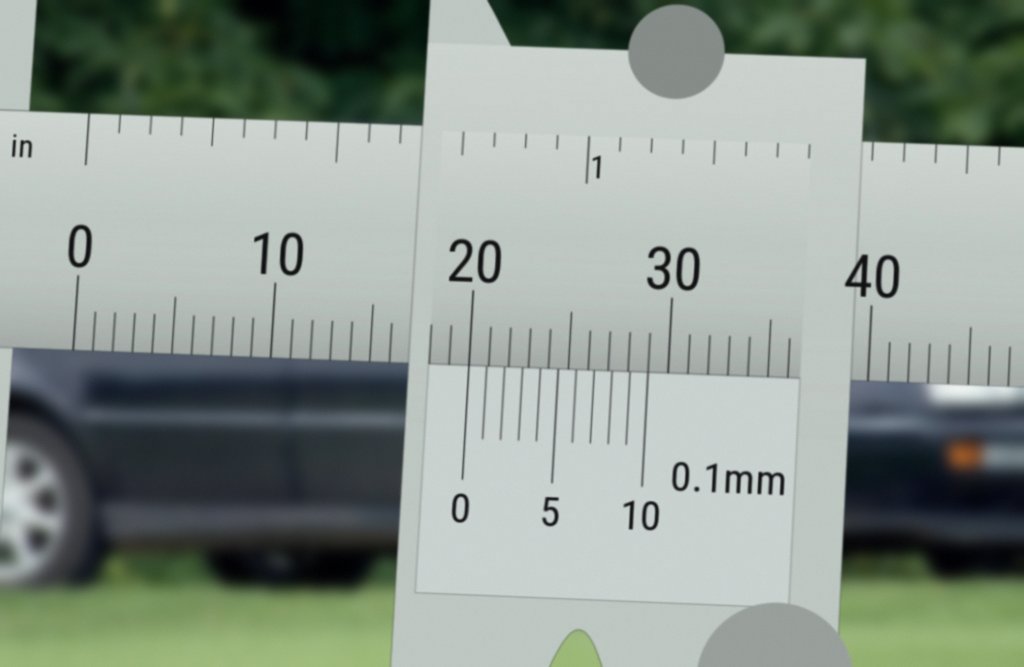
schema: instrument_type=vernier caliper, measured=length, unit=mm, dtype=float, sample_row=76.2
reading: 20.0
